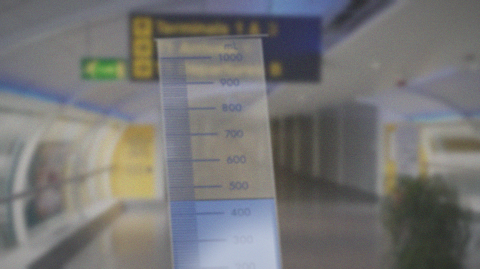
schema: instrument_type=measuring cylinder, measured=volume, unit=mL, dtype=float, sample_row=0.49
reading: 450
